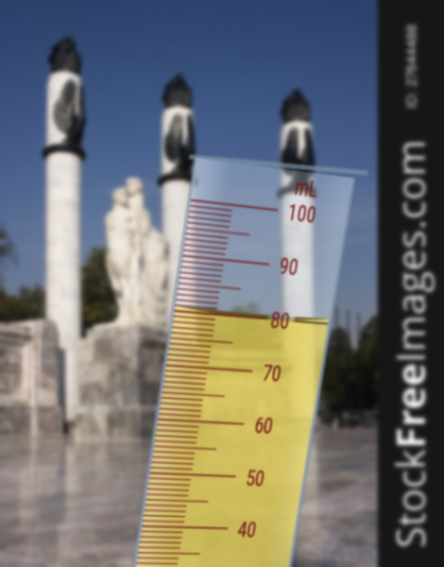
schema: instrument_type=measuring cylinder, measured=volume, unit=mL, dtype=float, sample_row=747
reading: 80
